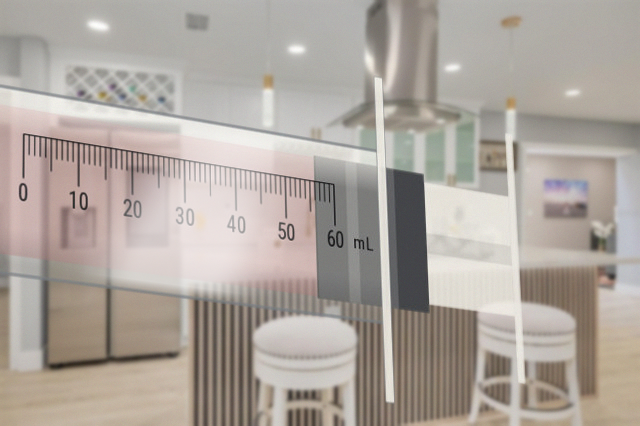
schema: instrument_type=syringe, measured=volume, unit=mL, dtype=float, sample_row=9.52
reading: 56
